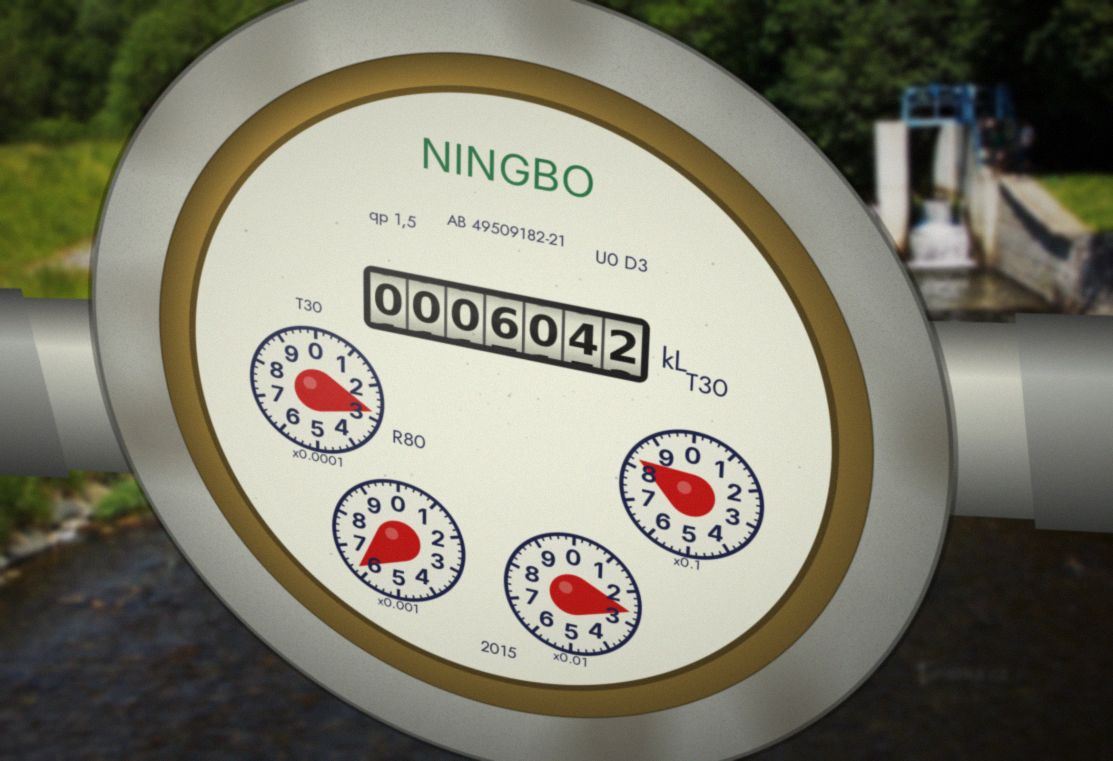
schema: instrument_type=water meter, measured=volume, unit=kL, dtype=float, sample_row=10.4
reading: 6042.8262
